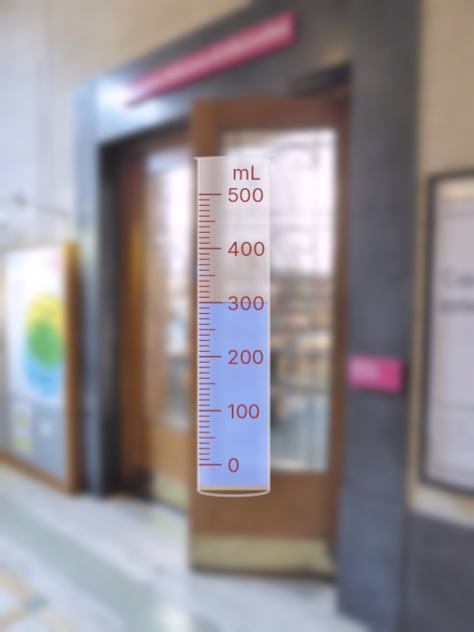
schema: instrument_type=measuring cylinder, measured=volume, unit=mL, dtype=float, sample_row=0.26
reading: 300
